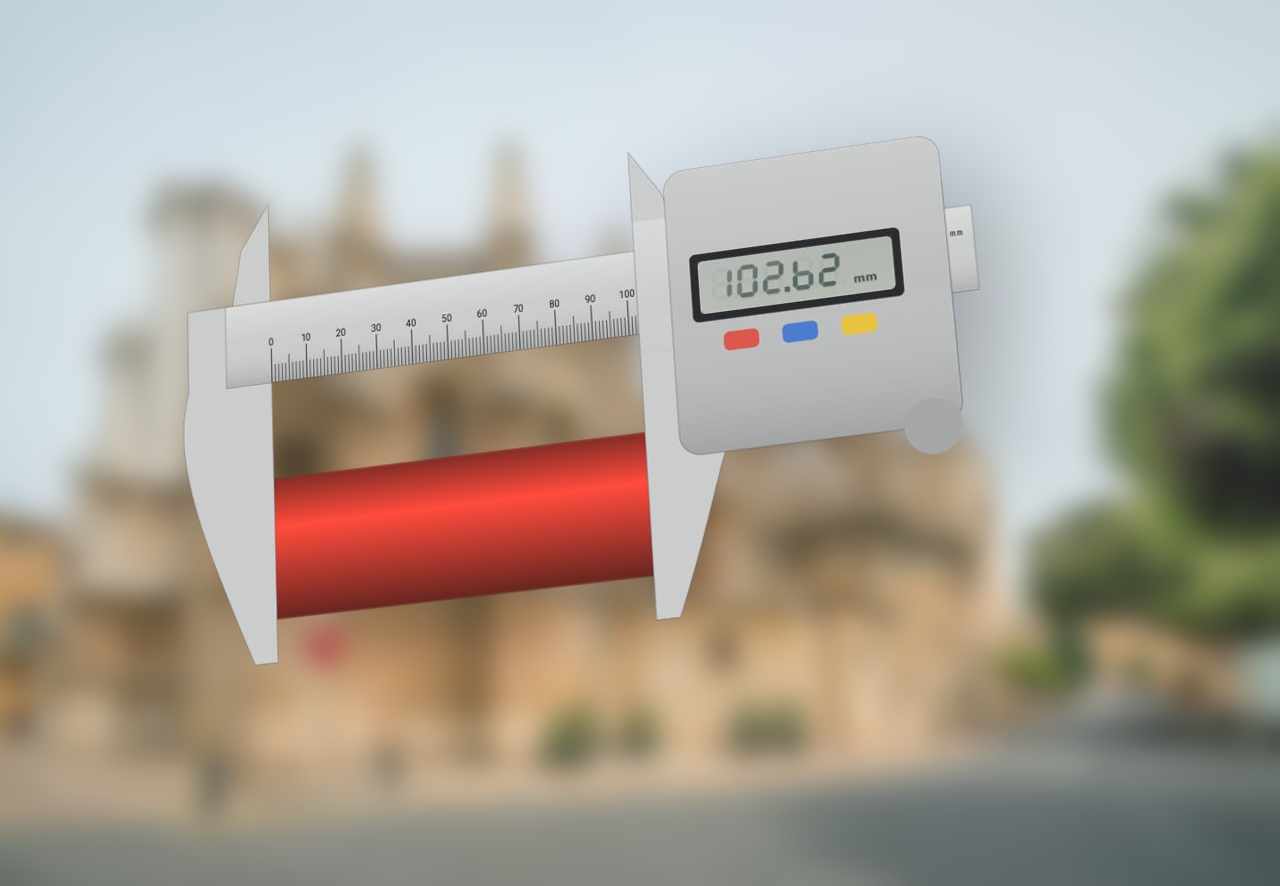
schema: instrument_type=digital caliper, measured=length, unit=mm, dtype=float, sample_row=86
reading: 102.62
